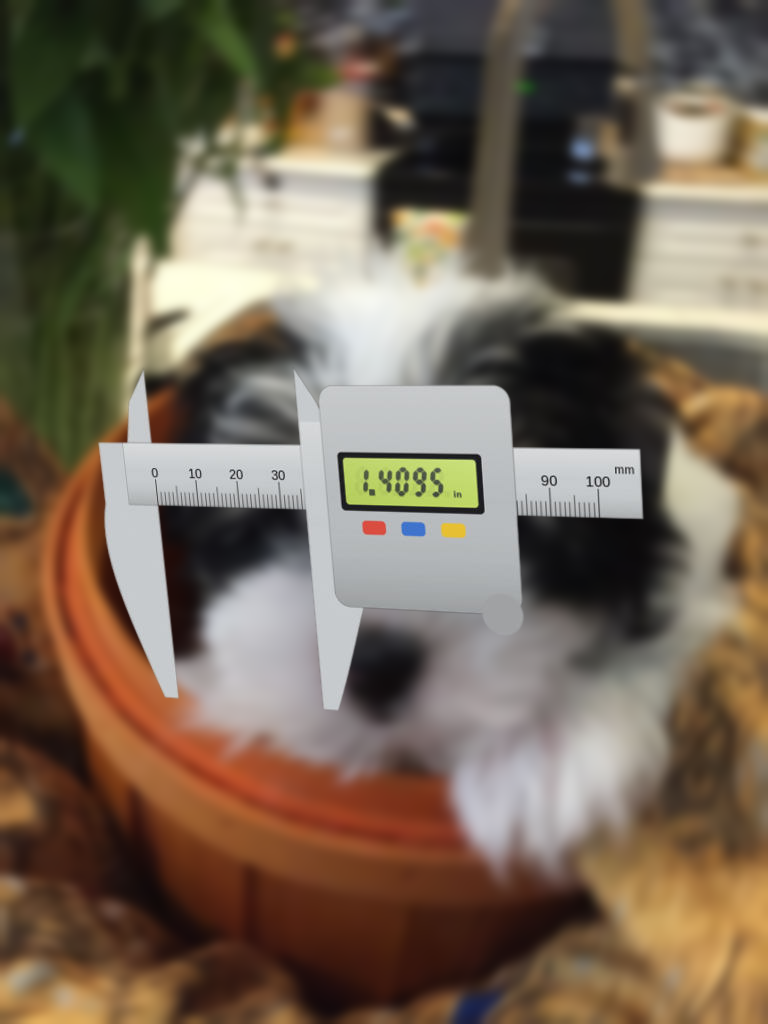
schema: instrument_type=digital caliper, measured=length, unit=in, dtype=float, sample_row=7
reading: 1.4095
